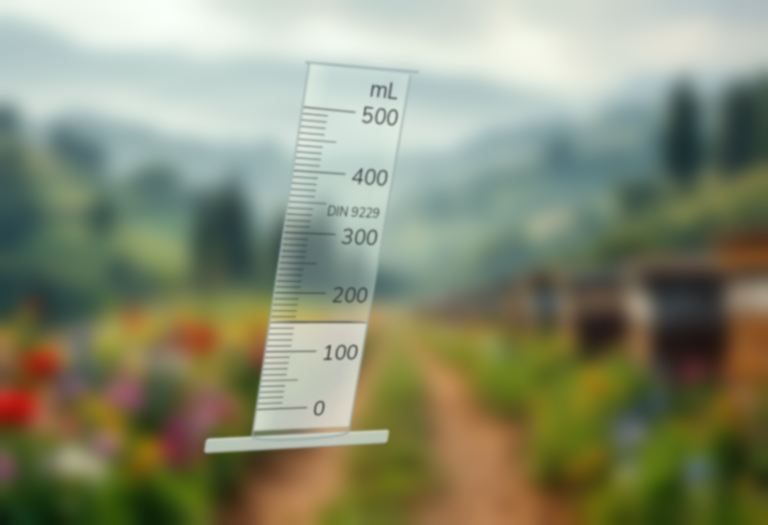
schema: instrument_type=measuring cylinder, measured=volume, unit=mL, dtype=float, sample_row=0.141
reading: 150
